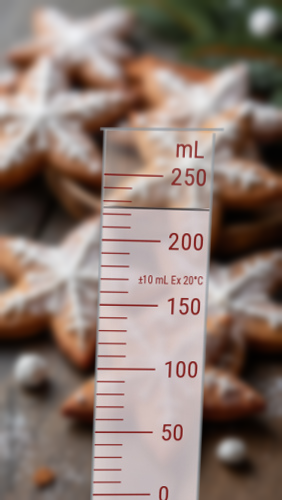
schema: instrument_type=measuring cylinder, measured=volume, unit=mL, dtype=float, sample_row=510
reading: 225
